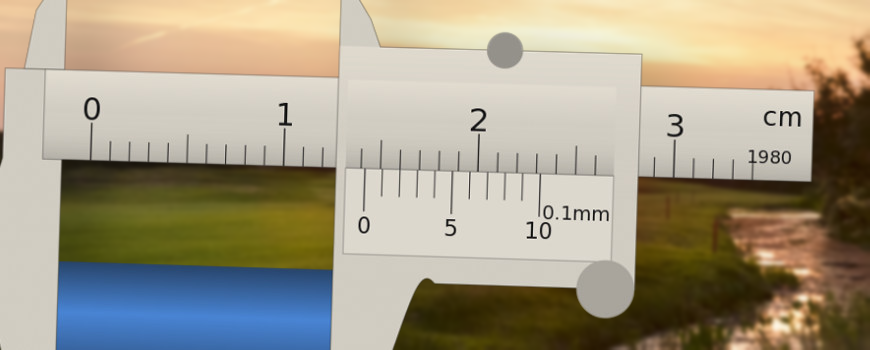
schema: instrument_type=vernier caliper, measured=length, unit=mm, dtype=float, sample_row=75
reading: 14.2
